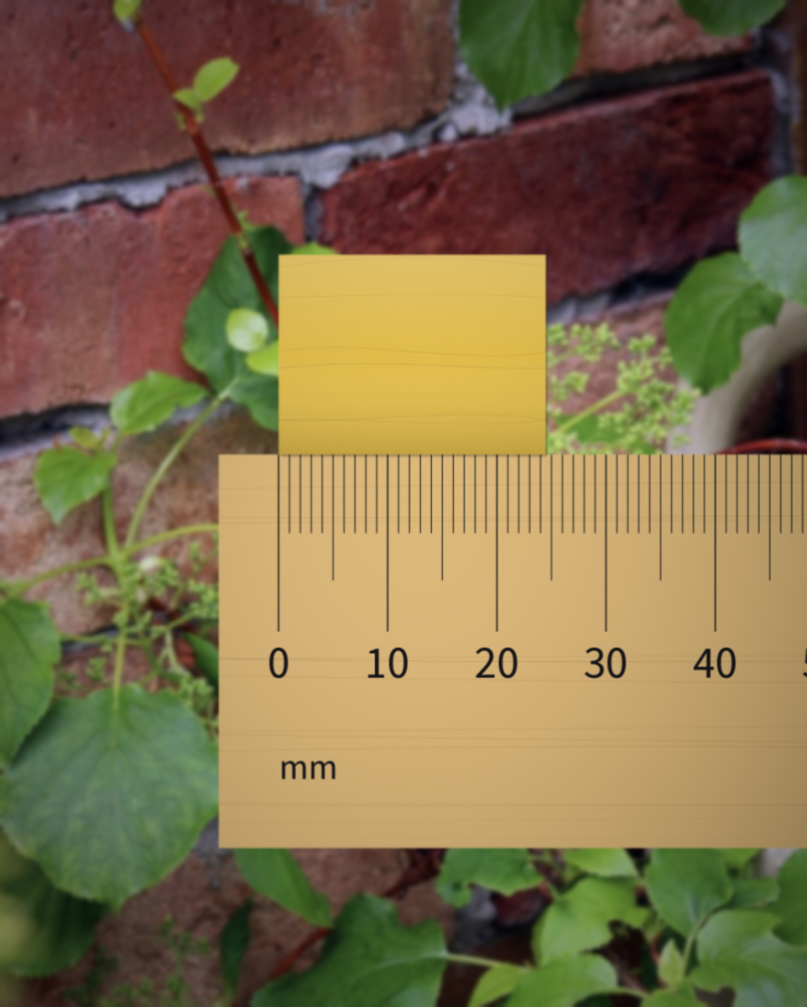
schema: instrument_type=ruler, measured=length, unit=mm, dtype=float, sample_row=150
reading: 24.5
